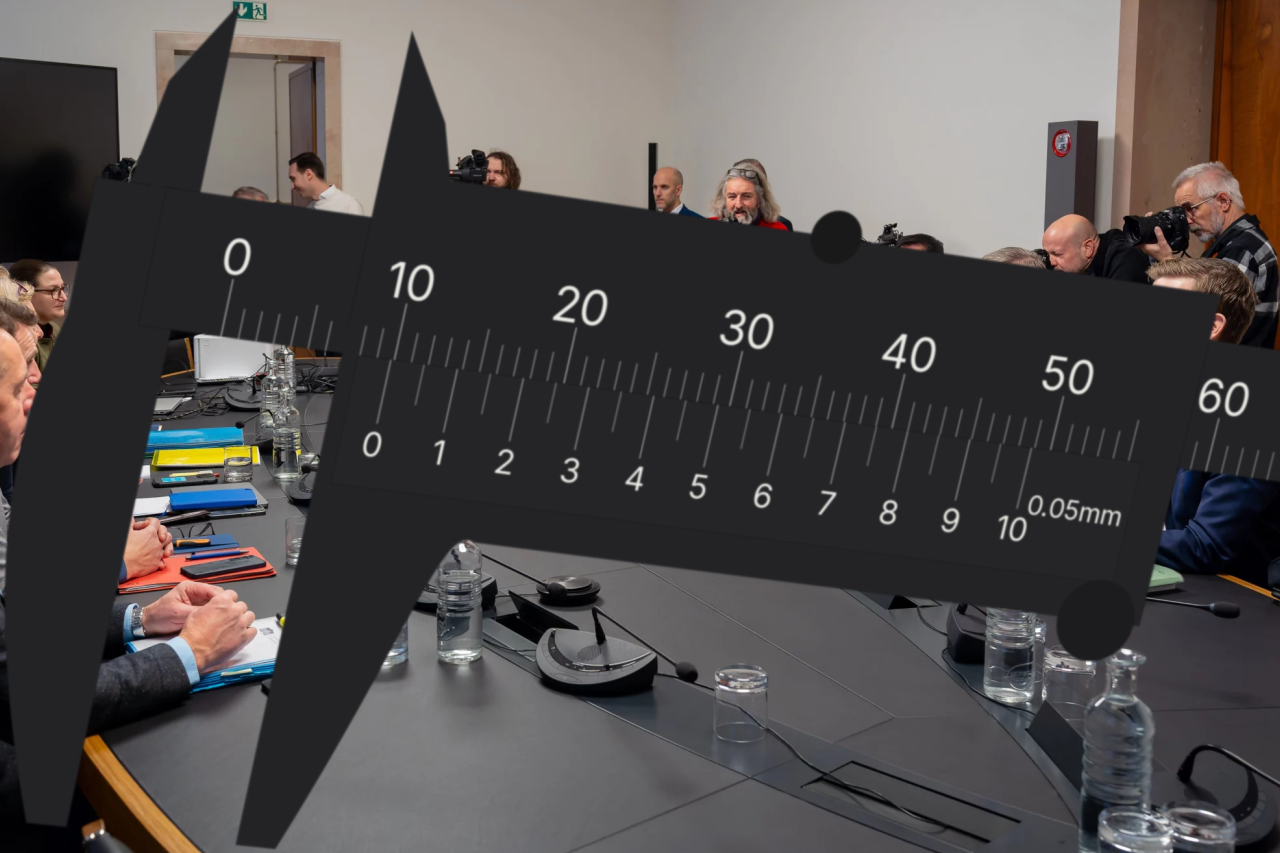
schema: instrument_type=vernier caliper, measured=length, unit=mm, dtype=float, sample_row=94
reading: 9.8
